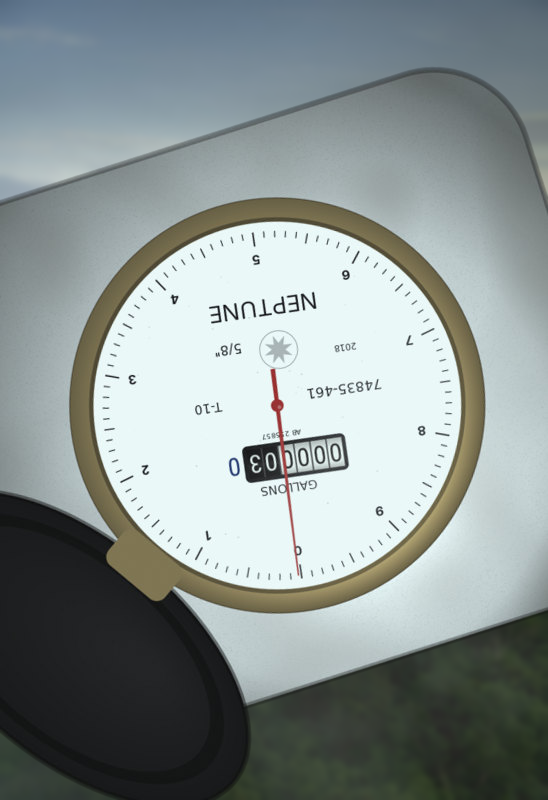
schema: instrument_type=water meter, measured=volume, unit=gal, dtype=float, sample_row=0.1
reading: 30.0
